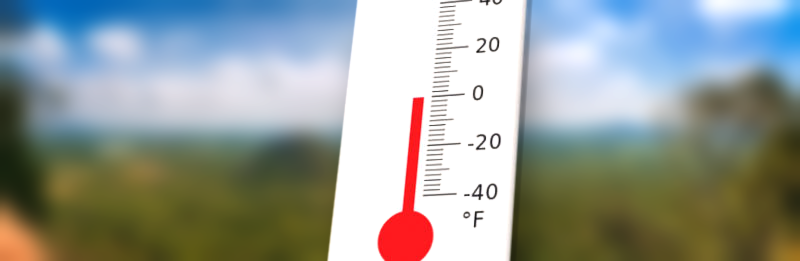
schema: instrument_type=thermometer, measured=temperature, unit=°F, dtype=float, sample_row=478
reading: 0
